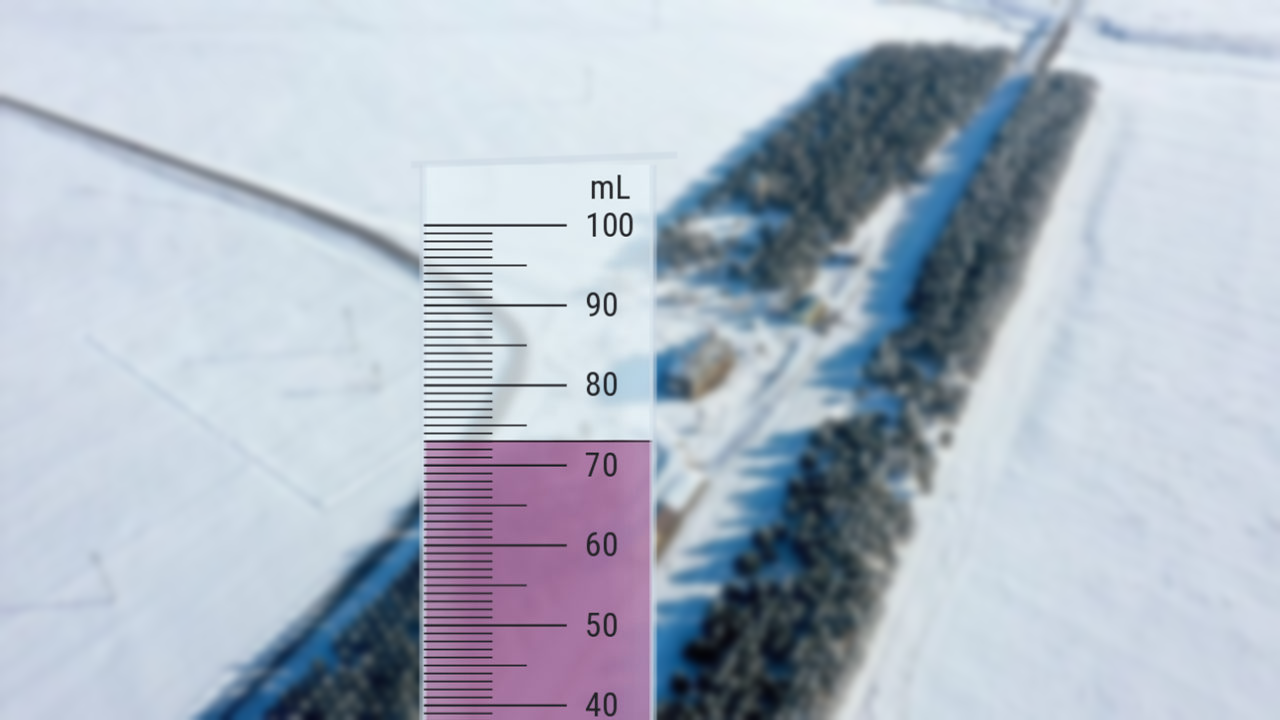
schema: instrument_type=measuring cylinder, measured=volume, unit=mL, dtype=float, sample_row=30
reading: 73
